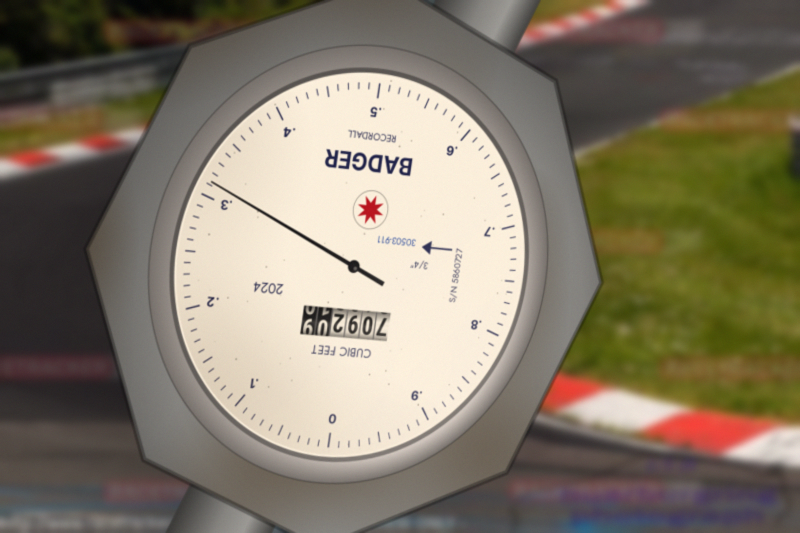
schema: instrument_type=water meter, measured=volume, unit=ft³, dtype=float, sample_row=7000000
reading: 709209.31
